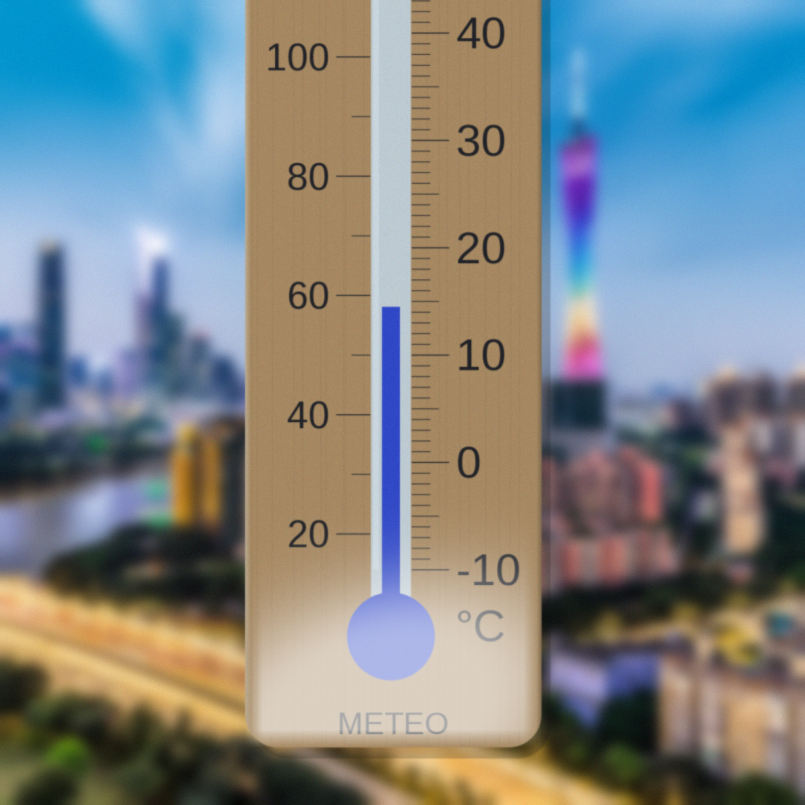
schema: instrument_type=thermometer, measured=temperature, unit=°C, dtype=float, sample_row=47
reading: 14.5
